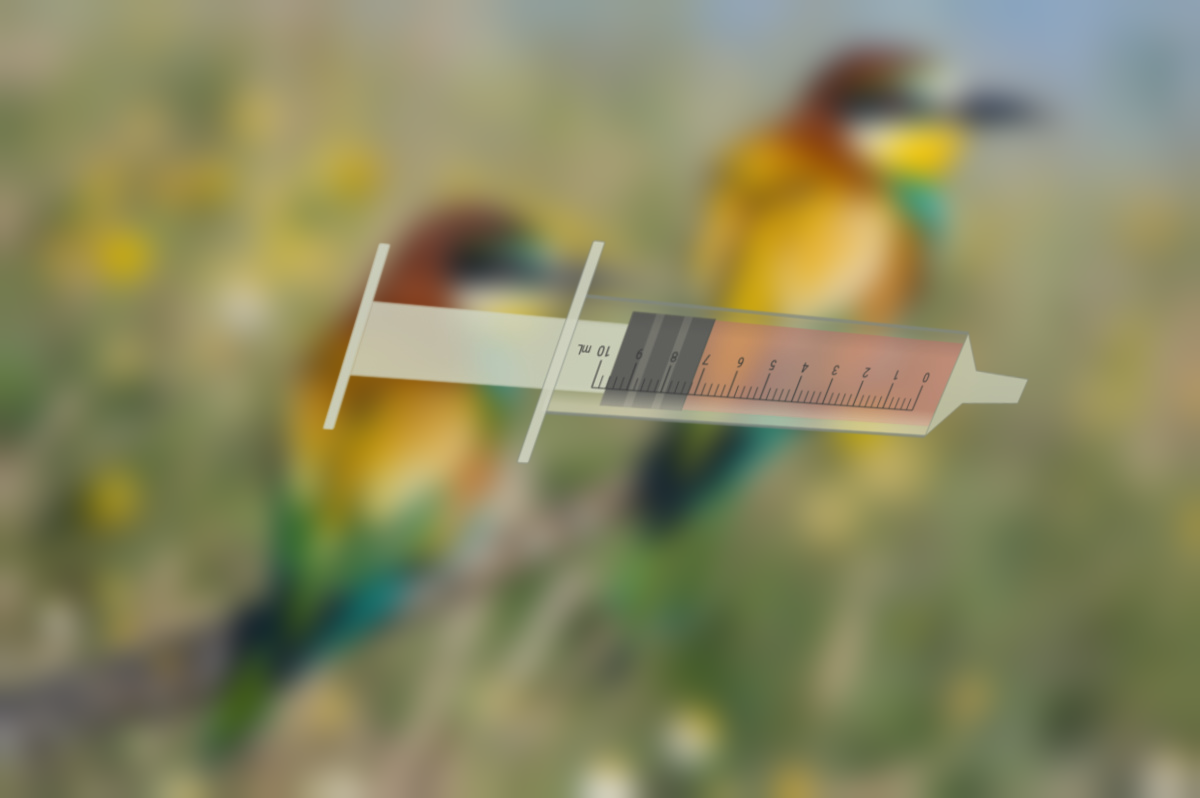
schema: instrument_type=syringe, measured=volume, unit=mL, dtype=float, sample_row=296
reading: 7.2
